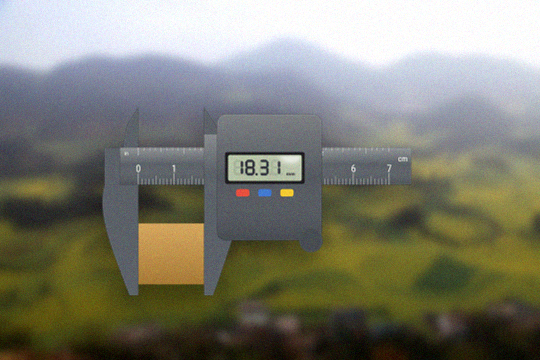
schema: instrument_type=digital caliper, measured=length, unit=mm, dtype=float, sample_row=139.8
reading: 18.31
